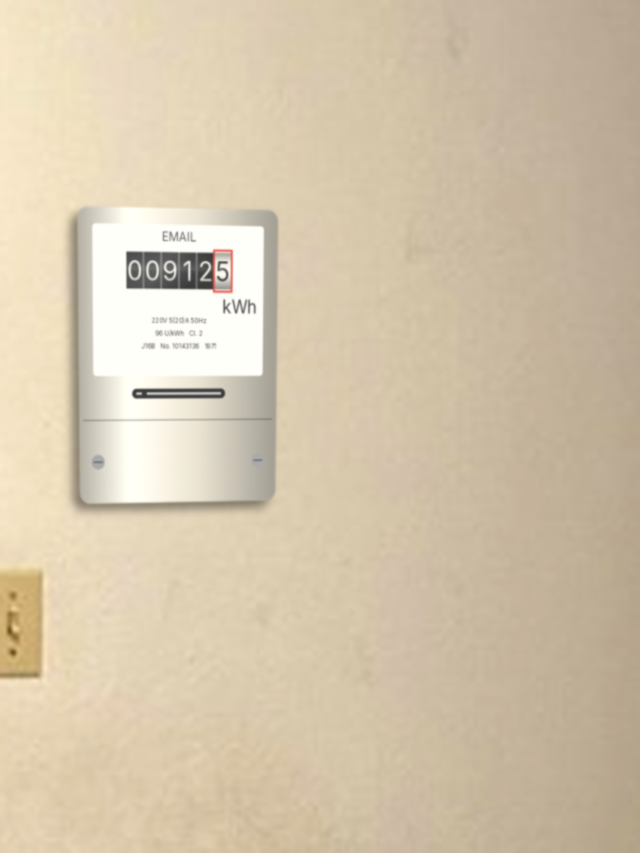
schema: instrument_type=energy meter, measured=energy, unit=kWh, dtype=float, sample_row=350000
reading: 912.5
